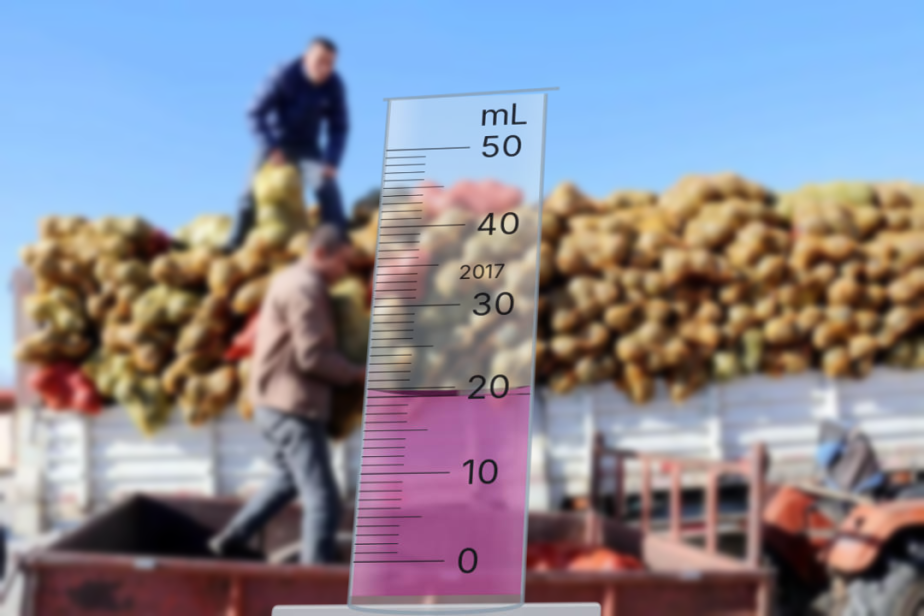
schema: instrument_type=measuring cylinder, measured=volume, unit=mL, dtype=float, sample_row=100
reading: 19
